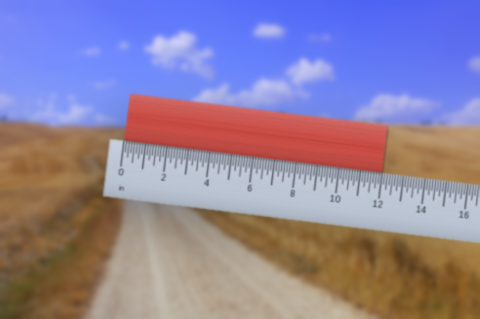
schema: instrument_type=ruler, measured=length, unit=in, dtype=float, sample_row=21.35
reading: 12
